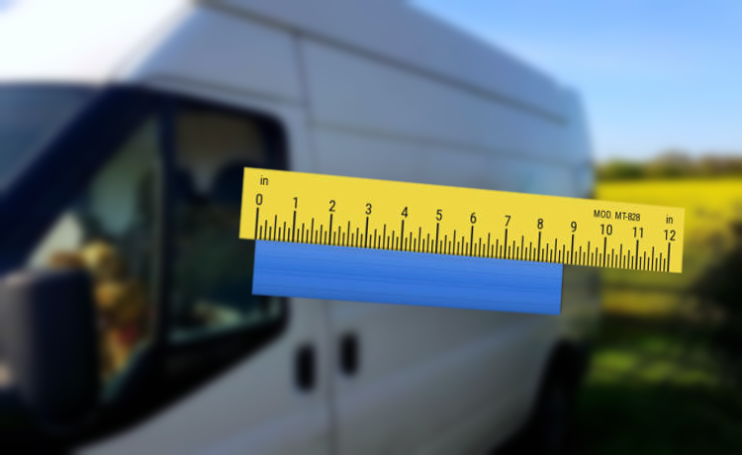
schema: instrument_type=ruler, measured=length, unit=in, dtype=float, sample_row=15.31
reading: 8.75
